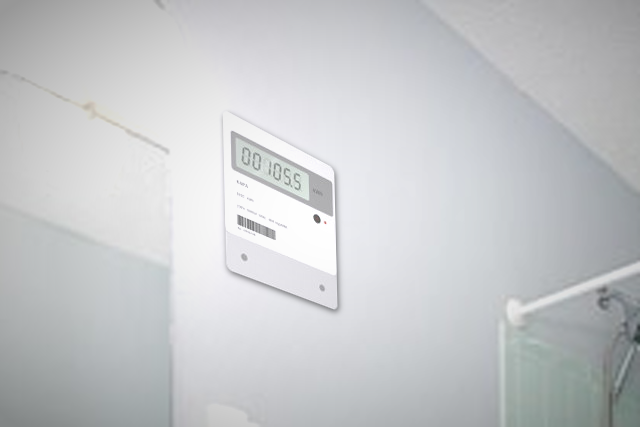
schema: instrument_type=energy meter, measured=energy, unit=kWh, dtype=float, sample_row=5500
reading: 105.5
